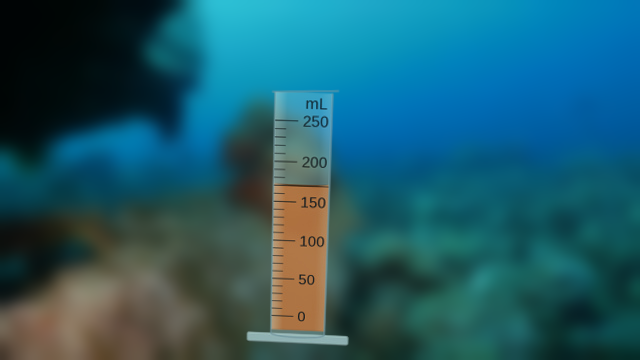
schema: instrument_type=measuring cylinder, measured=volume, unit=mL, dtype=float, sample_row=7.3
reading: 170
